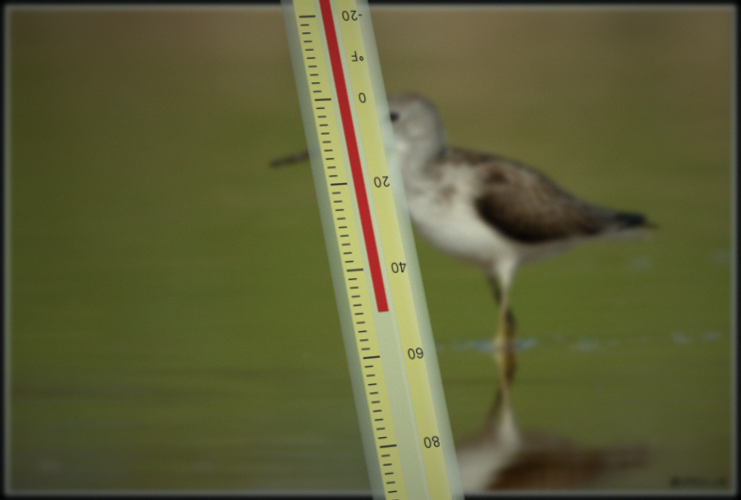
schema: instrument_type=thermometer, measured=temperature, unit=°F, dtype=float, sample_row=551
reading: 50
